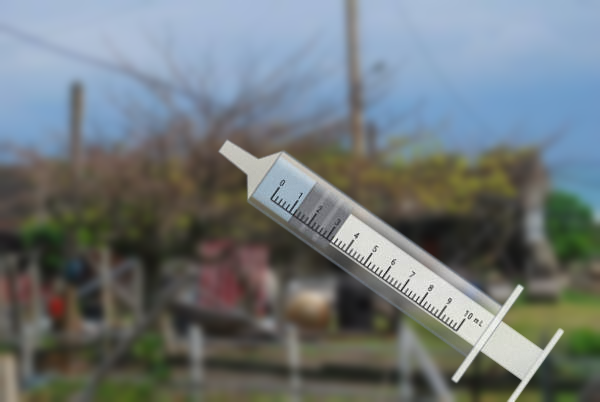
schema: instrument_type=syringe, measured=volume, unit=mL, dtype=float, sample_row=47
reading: 1.2
